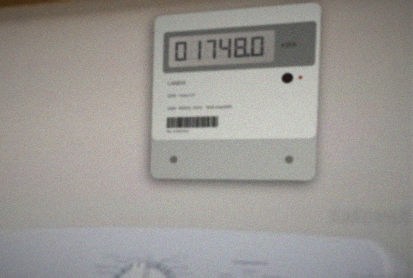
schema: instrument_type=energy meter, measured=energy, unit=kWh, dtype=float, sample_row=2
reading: 1748.0
